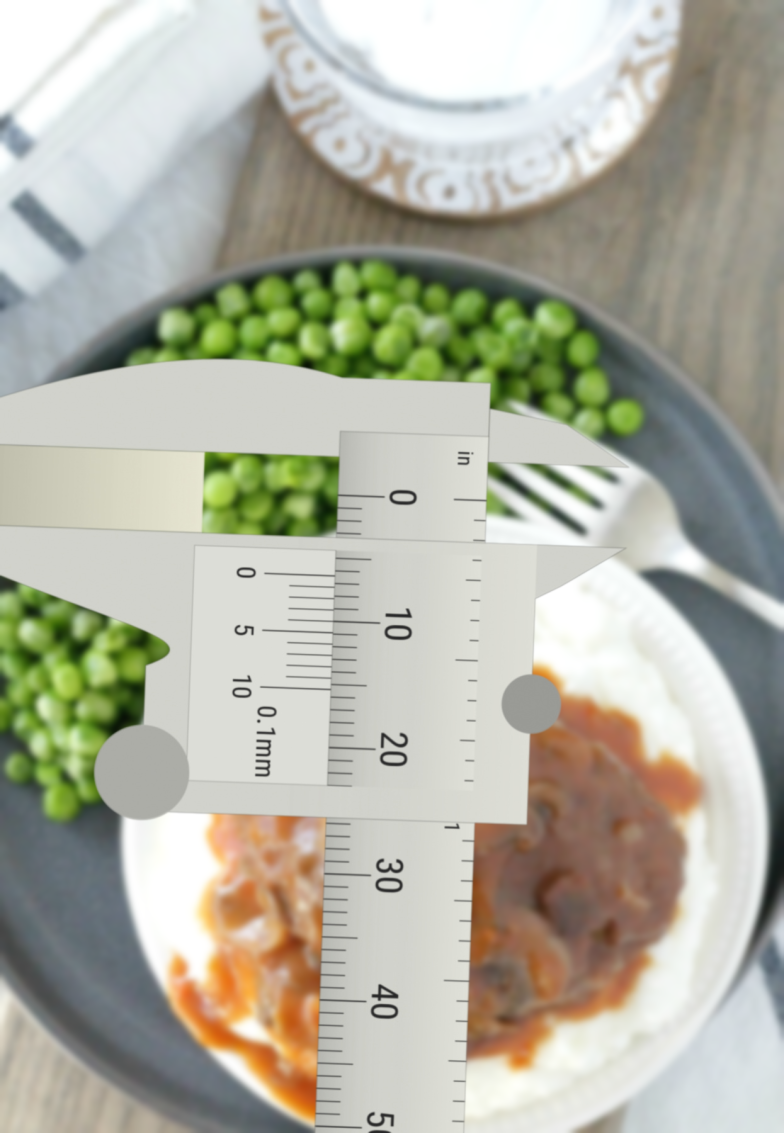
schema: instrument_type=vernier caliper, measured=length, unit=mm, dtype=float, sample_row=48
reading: 6.4
